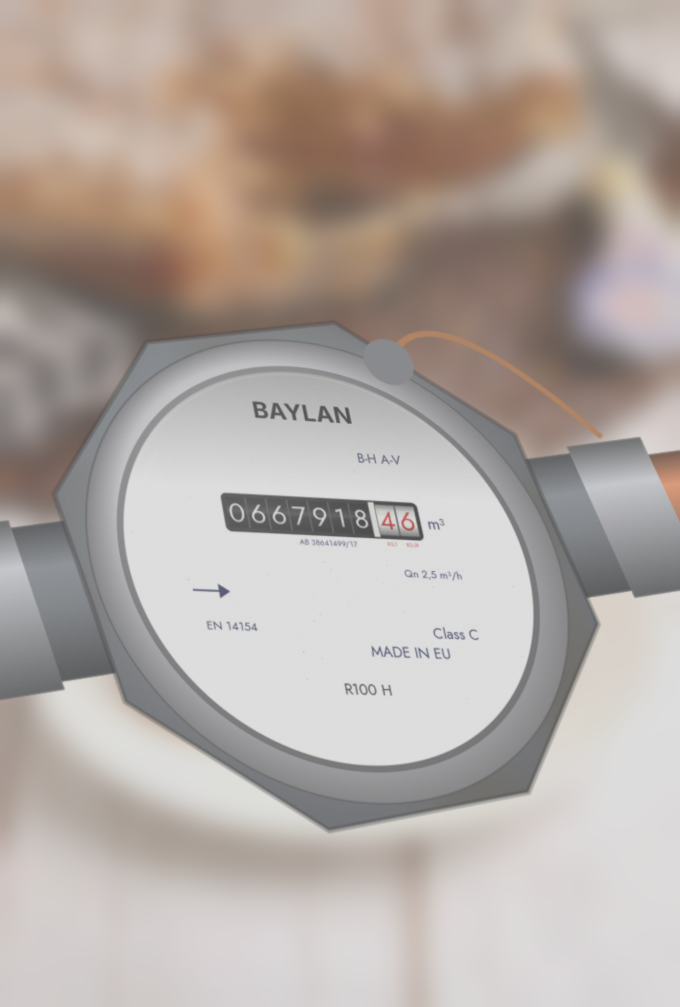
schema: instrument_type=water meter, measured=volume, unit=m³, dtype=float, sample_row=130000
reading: 667918.46
